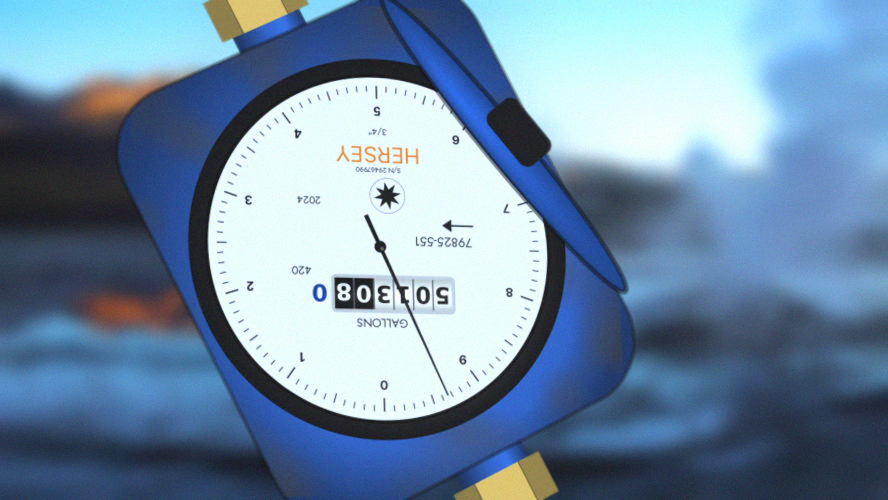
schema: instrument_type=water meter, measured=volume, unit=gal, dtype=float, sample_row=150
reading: 5013079.3
